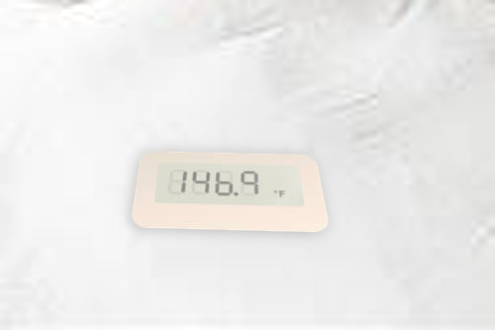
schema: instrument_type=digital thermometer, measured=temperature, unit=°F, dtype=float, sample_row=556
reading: 146.9
